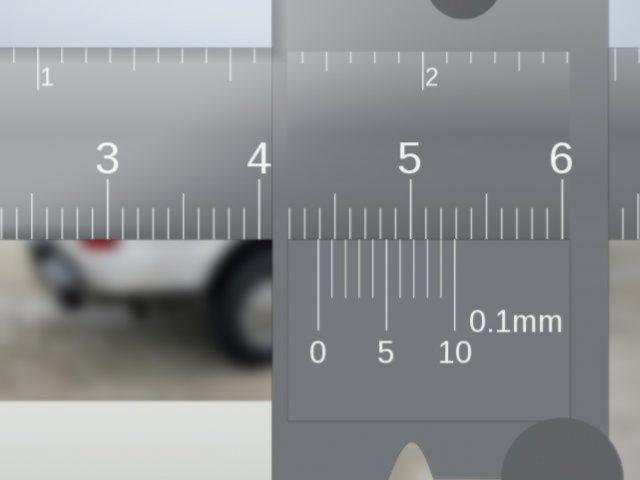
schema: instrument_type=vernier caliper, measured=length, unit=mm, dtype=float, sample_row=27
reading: 43.9
